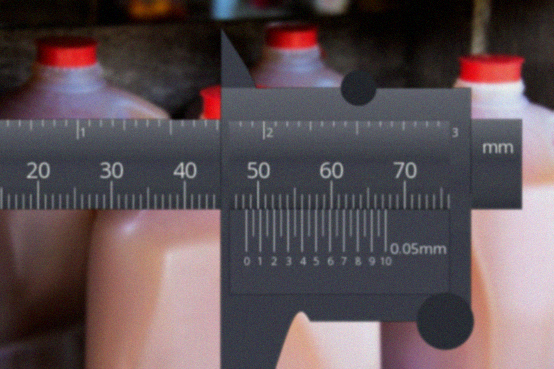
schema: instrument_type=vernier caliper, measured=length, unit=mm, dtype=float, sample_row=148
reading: 48.4
